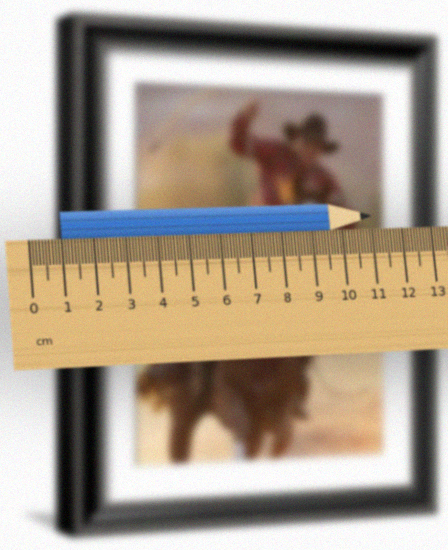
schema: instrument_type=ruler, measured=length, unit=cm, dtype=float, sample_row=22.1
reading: 10
